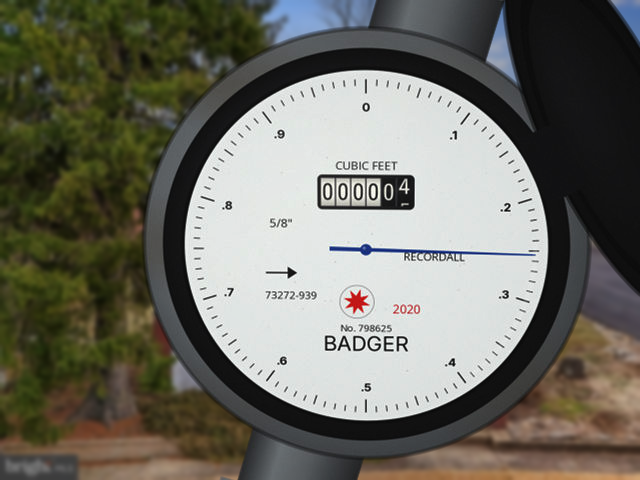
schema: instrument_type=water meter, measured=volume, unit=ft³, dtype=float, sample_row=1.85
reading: 4.25
